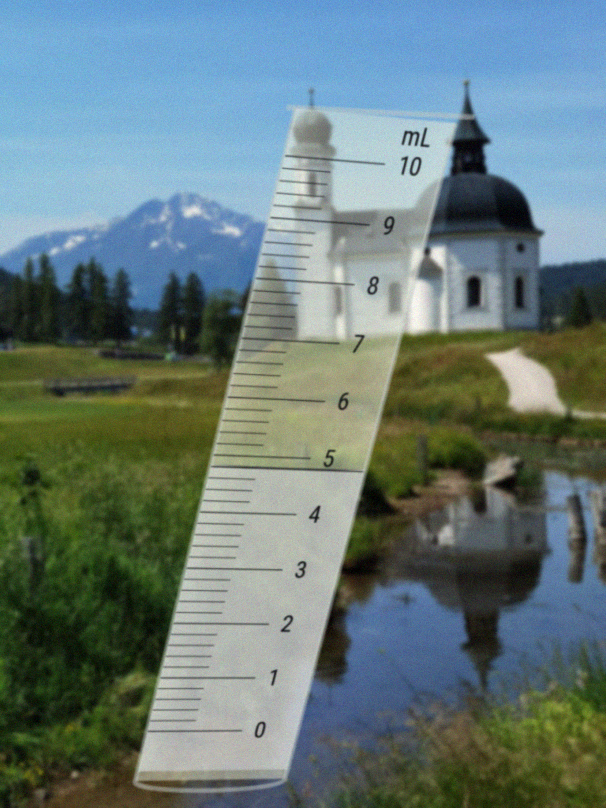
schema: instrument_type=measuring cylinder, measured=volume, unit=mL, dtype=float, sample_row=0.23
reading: 4.8
